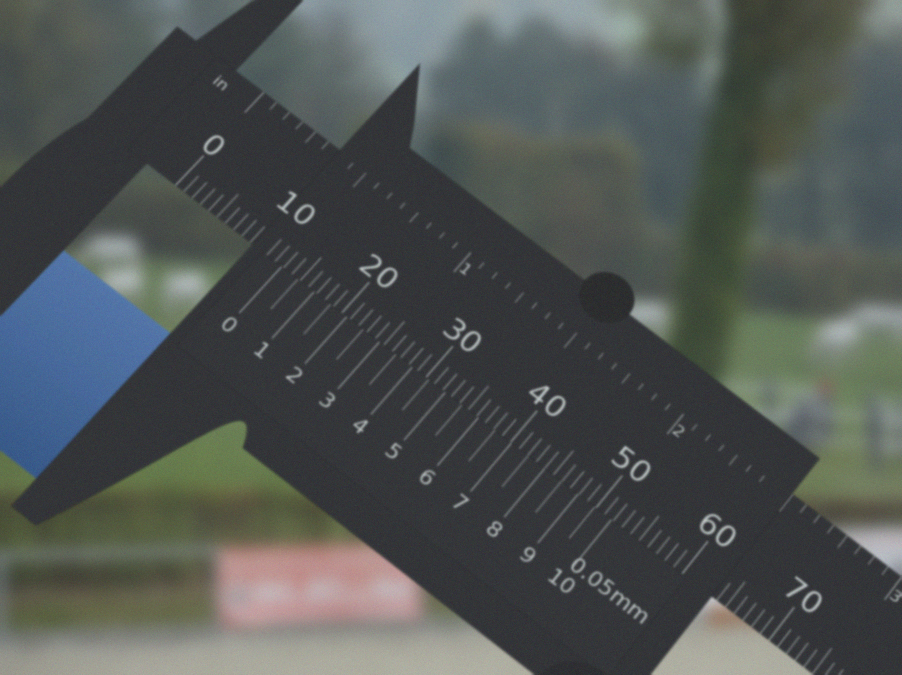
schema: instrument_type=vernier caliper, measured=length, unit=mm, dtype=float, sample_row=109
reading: 12.8
